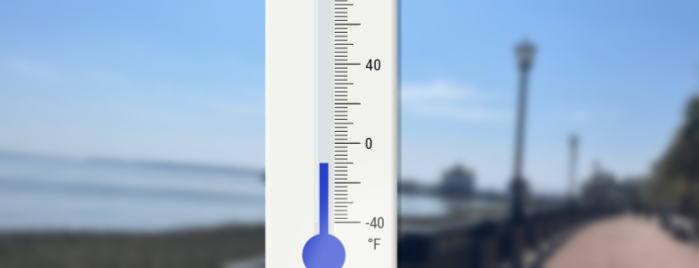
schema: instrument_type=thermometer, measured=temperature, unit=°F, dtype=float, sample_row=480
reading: -10
